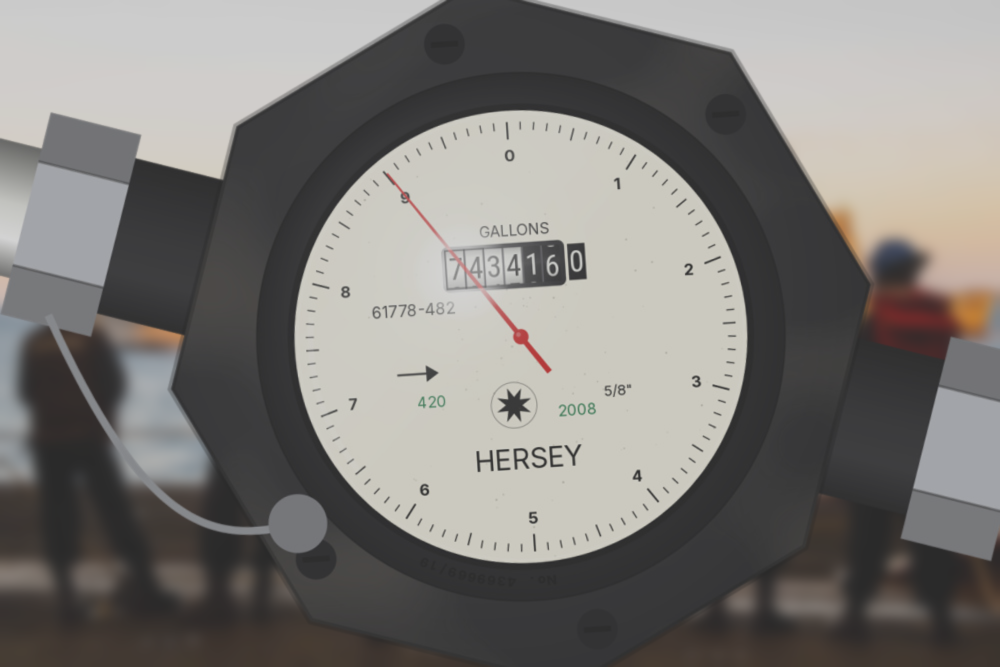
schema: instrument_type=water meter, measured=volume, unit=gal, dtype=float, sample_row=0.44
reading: 7434159.0
